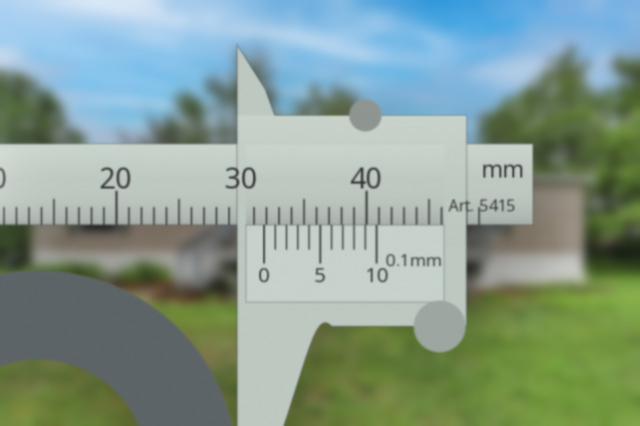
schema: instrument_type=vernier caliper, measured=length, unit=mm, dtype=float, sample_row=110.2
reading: 31.8
